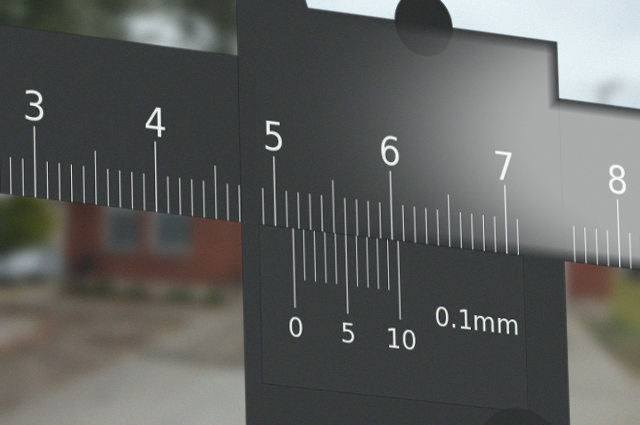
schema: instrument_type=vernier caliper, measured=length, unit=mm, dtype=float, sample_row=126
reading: 51.5
